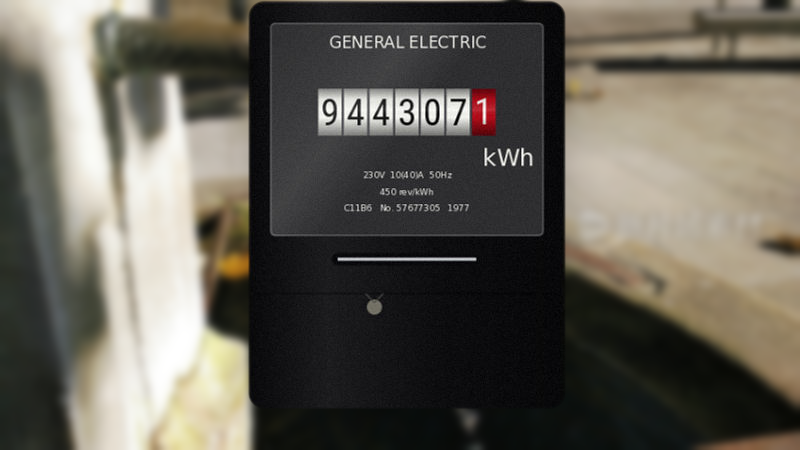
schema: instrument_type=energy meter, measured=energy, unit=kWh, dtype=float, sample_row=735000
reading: 944307.1
